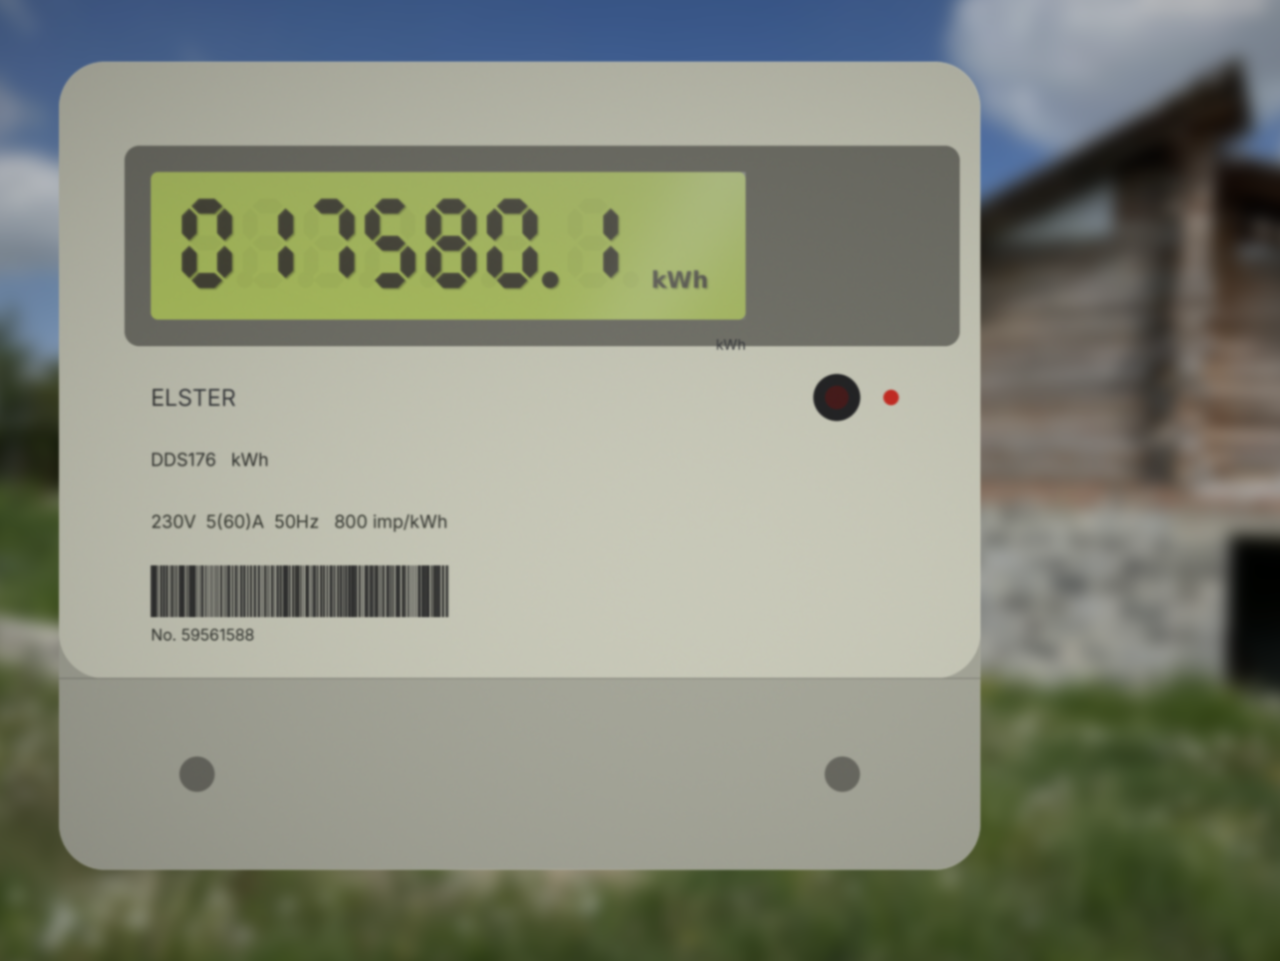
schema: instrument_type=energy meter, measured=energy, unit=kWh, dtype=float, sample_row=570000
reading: 17580.1
